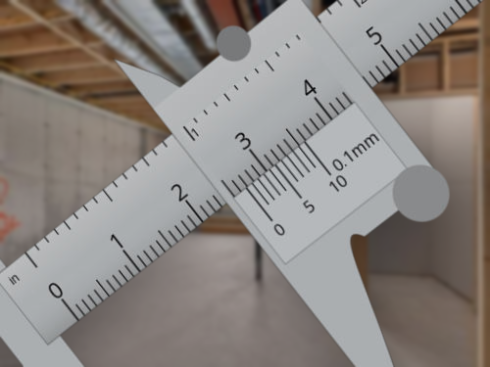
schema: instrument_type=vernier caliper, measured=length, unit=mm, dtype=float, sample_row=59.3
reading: 26.8
